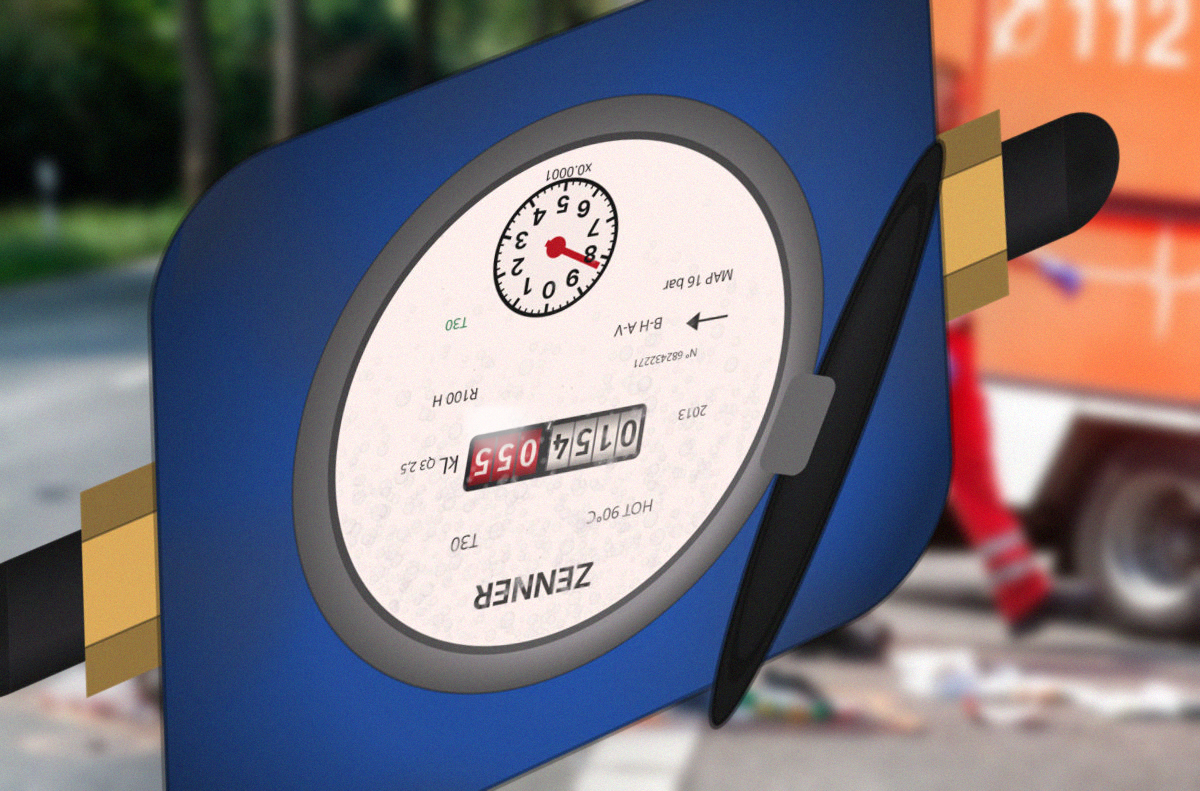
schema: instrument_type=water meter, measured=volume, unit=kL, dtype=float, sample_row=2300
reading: 154.0558
